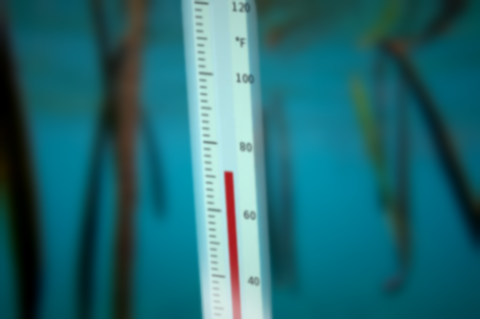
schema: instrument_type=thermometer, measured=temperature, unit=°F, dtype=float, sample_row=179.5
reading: 72
